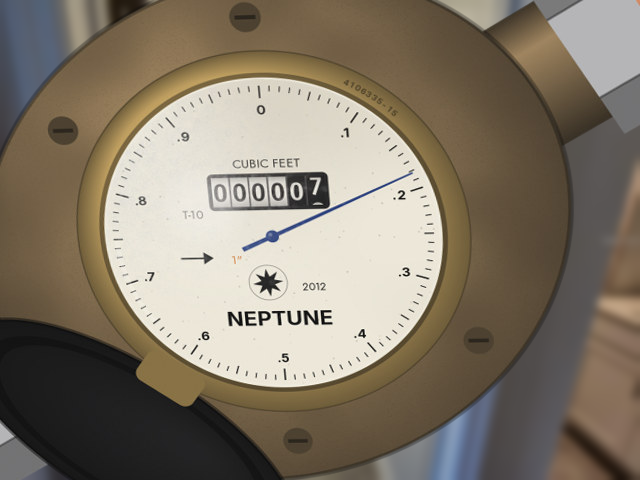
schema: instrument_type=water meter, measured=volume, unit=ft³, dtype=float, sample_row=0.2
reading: 7.18
